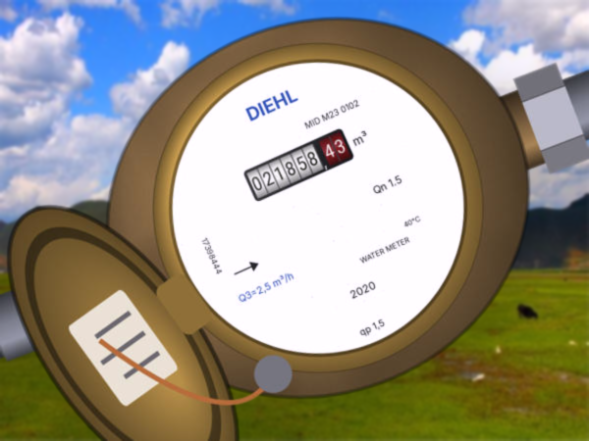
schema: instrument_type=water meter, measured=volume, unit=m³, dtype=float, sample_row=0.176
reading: 21858.43
